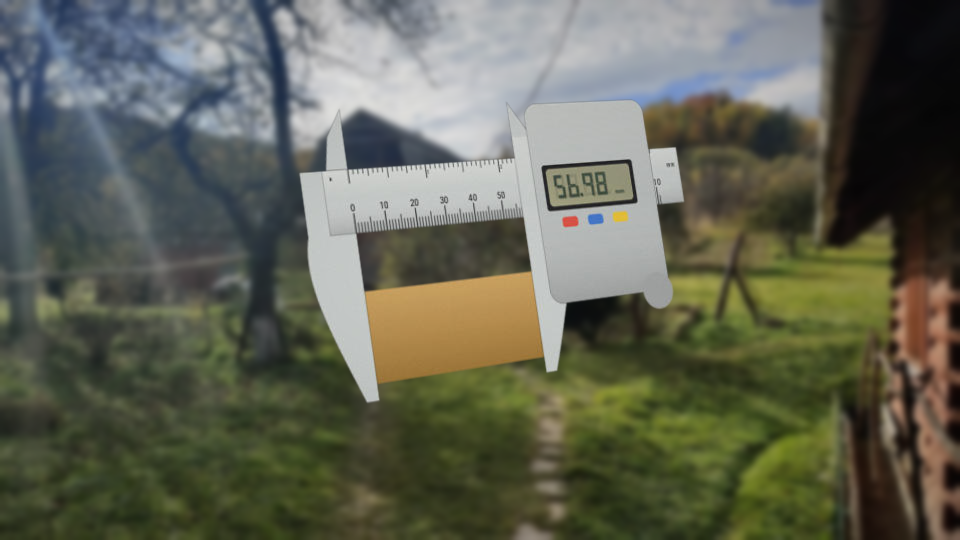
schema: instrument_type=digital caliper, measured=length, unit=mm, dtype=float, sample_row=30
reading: 56.98
